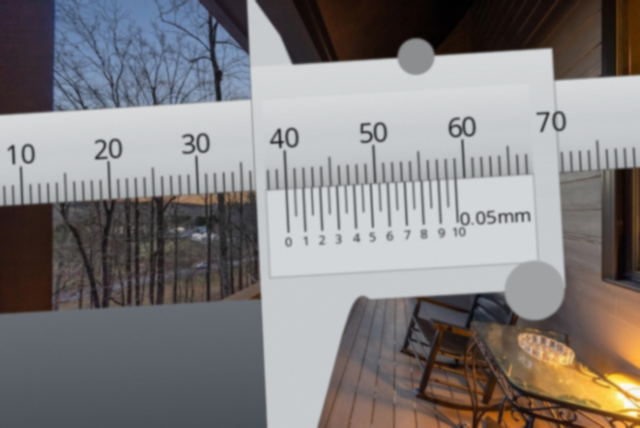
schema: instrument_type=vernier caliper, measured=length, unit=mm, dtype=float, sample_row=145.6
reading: 40.0
